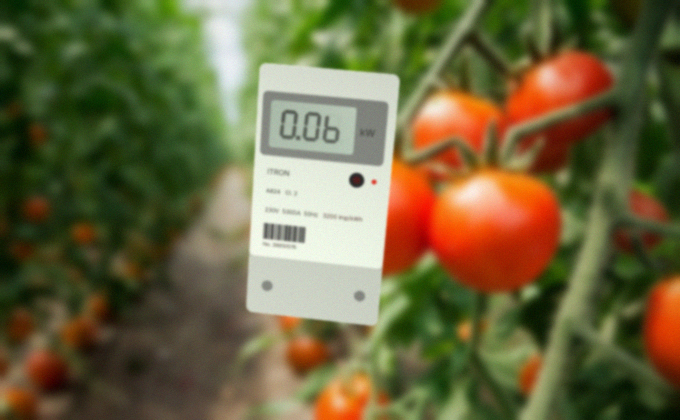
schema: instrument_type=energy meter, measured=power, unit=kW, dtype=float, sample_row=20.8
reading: 0.06
